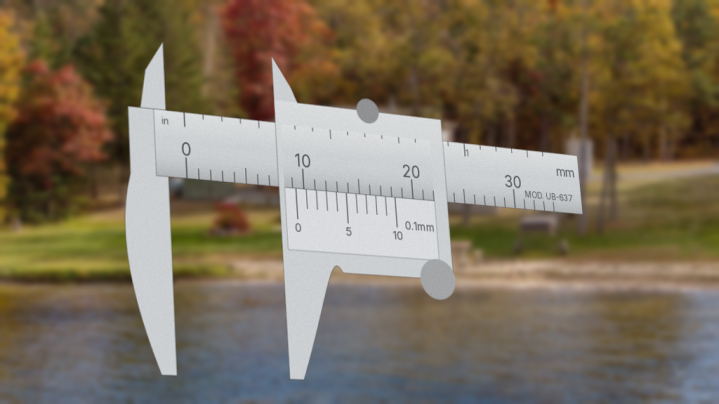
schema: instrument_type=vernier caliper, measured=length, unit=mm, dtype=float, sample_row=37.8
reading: 9.3
